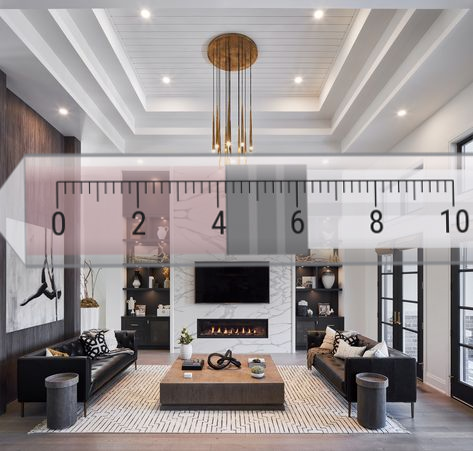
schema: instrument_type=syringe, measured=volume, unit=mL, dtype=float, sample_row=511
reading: 4.2
